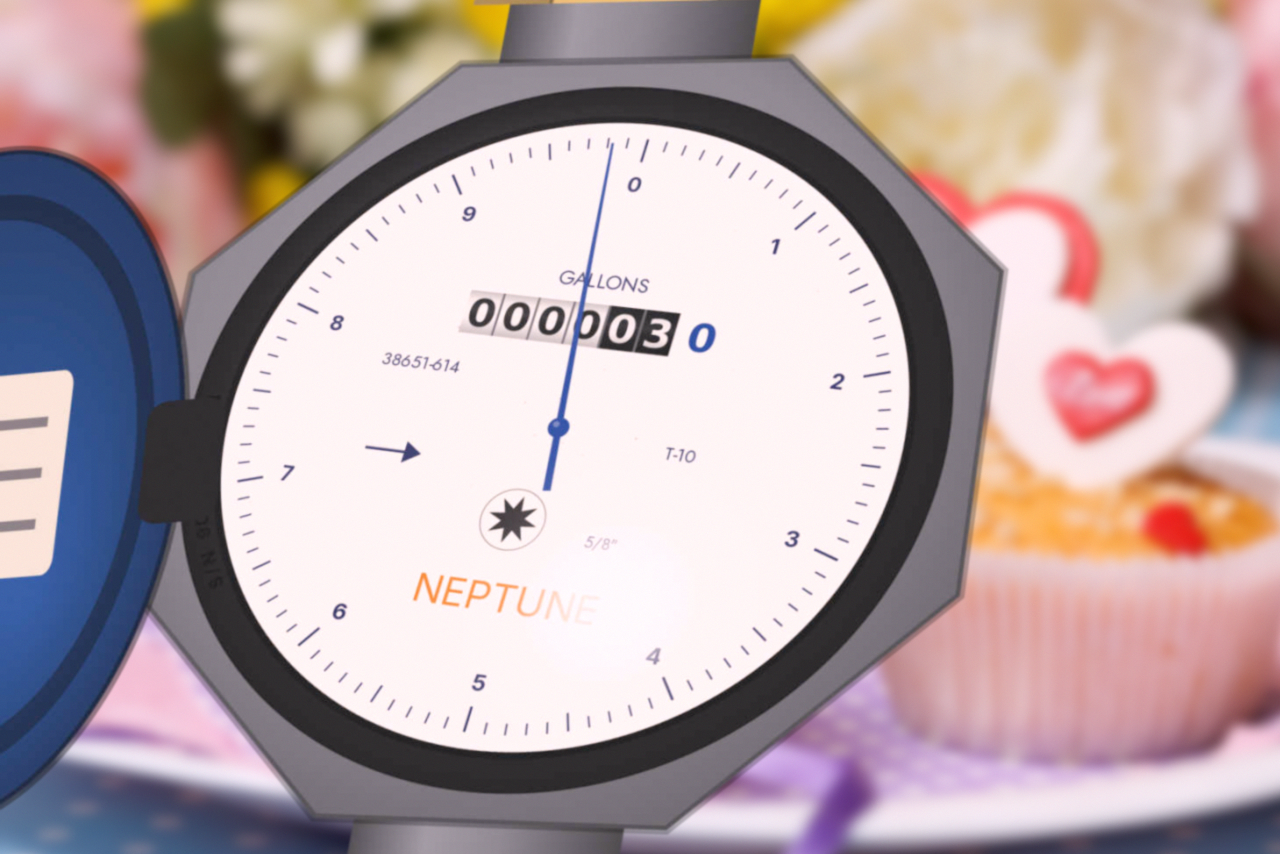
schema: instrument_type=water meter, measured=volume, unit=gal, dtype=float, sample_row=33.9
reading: 29.8
